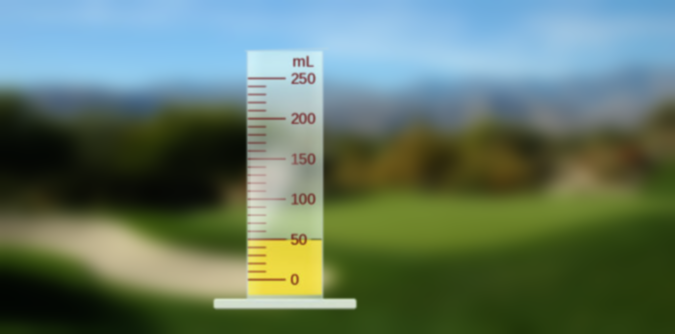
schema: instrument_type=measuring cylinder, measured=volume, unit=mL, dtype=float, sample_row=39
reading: 50
